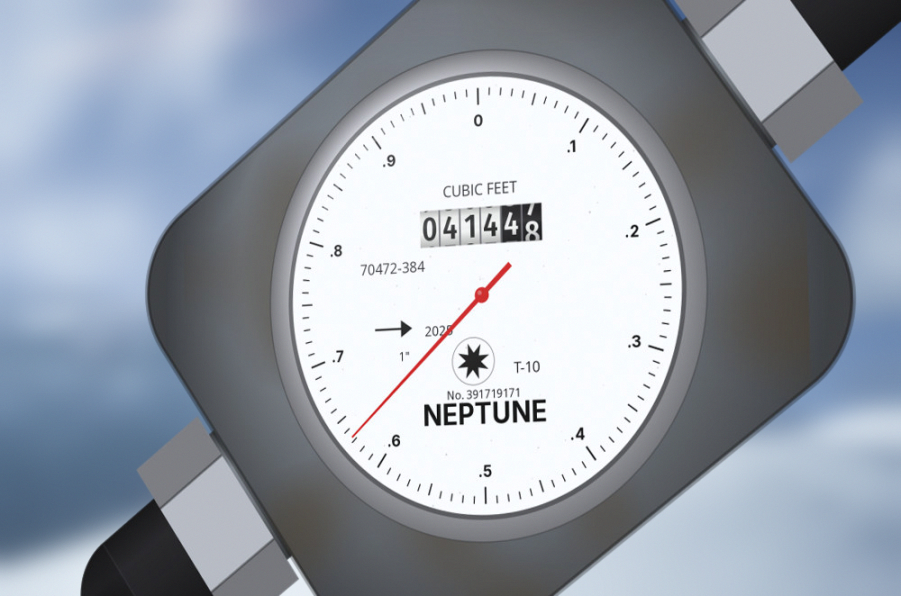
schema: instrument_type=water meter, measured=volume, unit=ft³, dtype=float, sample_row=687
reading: 41447.63
